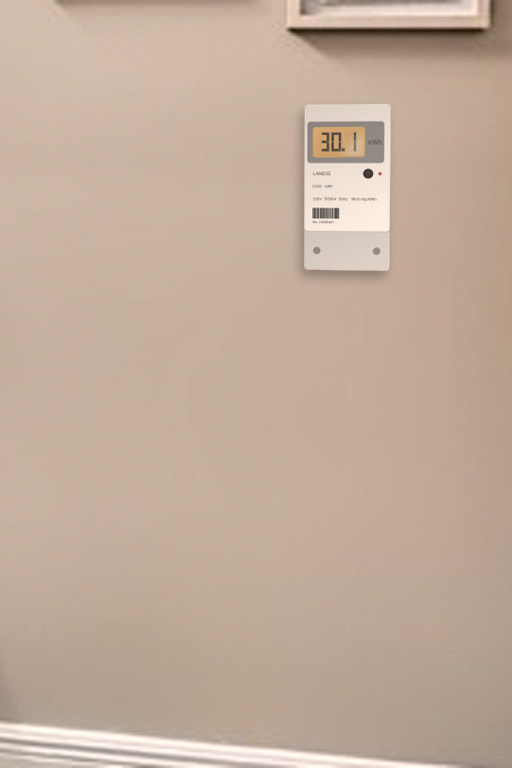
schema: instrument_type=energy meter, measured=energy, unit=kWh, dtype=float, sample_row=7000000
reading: 30.1
